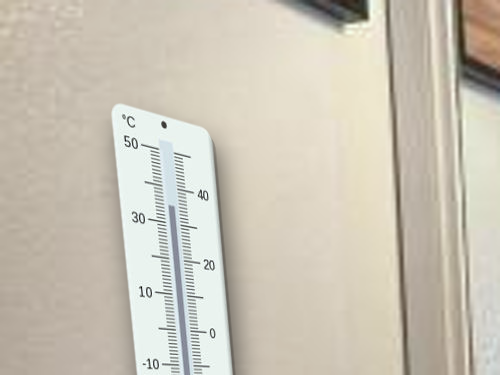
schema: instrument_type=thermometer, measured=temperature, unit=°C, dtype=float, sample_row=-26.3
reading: 35
